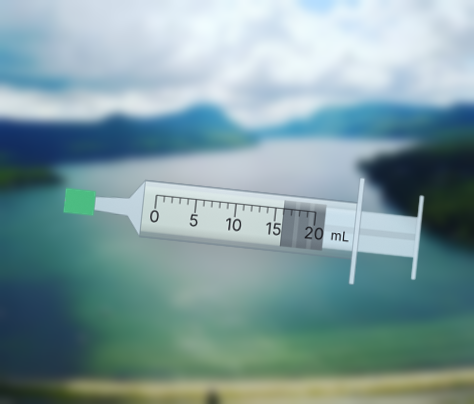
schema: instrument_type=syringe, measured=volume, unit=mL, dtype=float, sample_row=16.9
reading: 16
